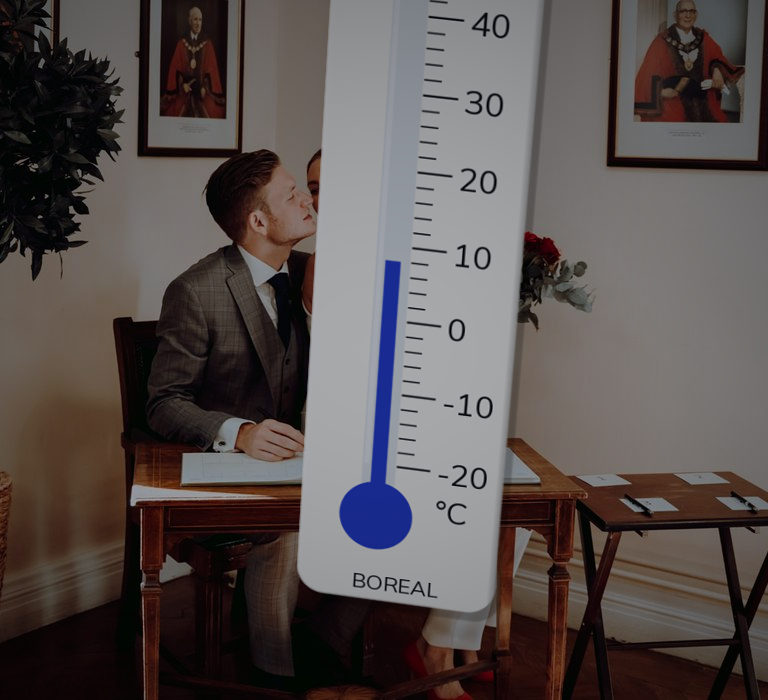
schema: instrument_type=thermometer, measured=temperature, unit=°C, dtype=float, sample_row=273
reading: 8
